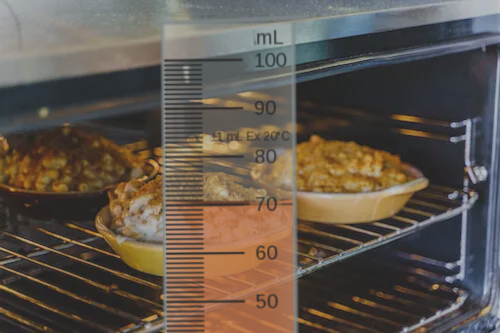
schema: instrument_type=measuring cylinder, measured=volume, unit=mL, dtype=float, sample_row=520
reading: 70
